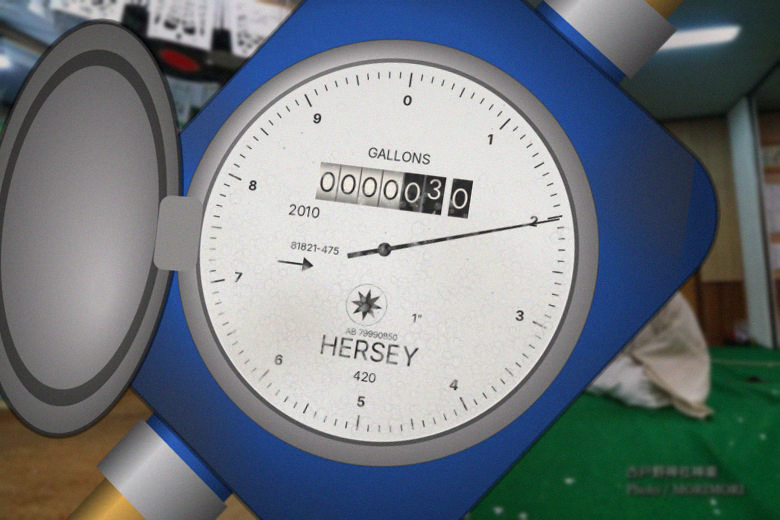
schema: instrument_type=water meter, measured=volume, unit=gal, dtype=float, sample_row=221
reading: 32.0
